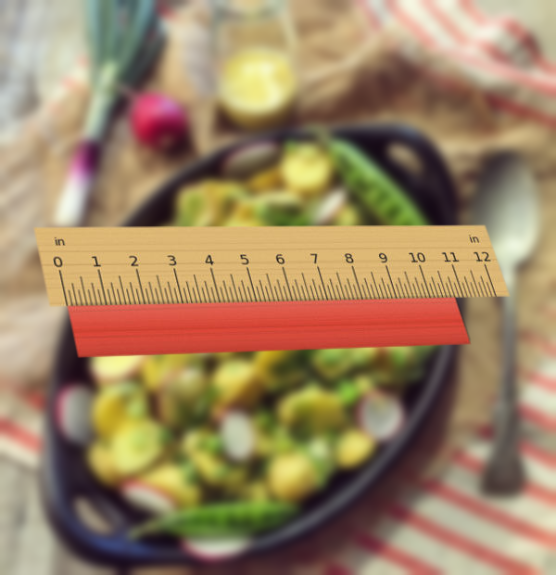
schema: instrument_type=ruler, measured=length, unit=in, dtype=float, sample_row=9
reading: 10.75
